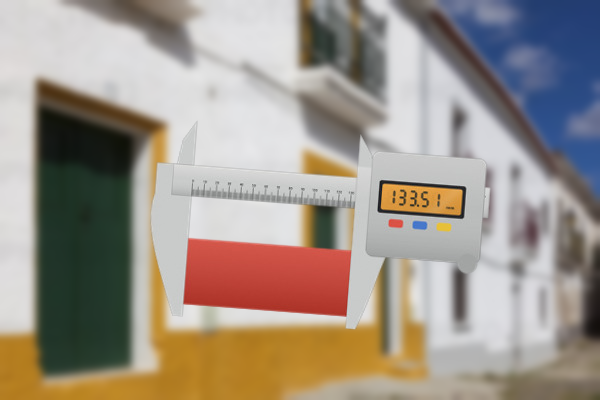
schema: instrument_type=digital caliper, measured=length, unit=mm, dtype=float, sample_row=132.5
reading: 133.51
